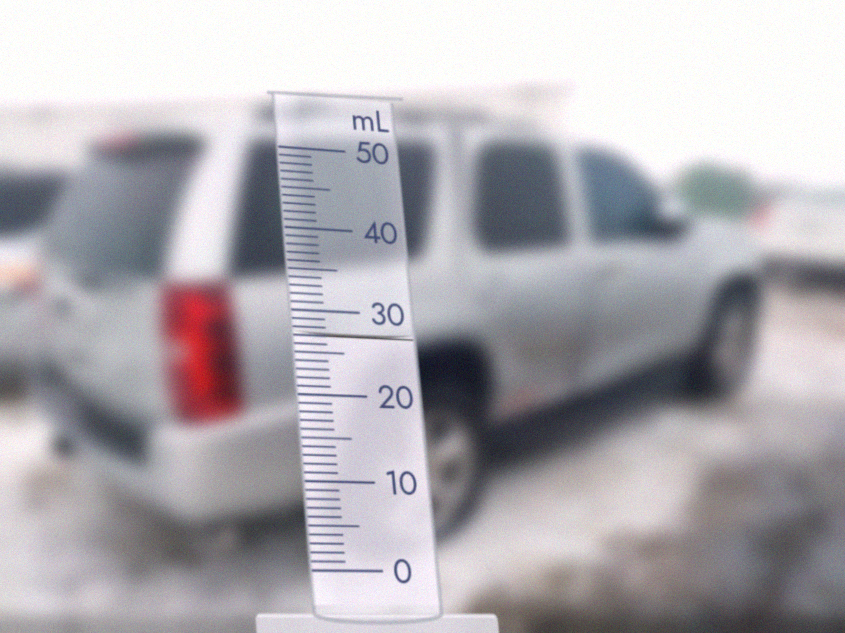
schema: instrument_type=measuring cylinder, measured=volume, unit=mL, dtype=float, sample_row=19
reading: 27
